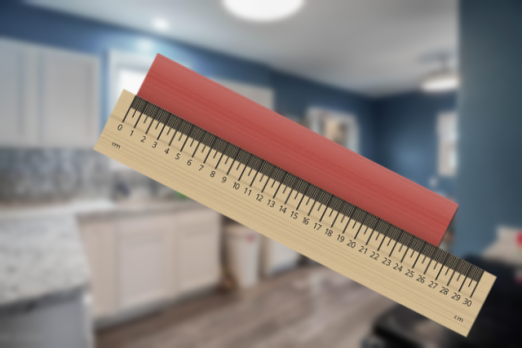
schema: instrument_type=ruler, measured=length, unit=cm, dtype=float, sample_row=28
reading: 26
